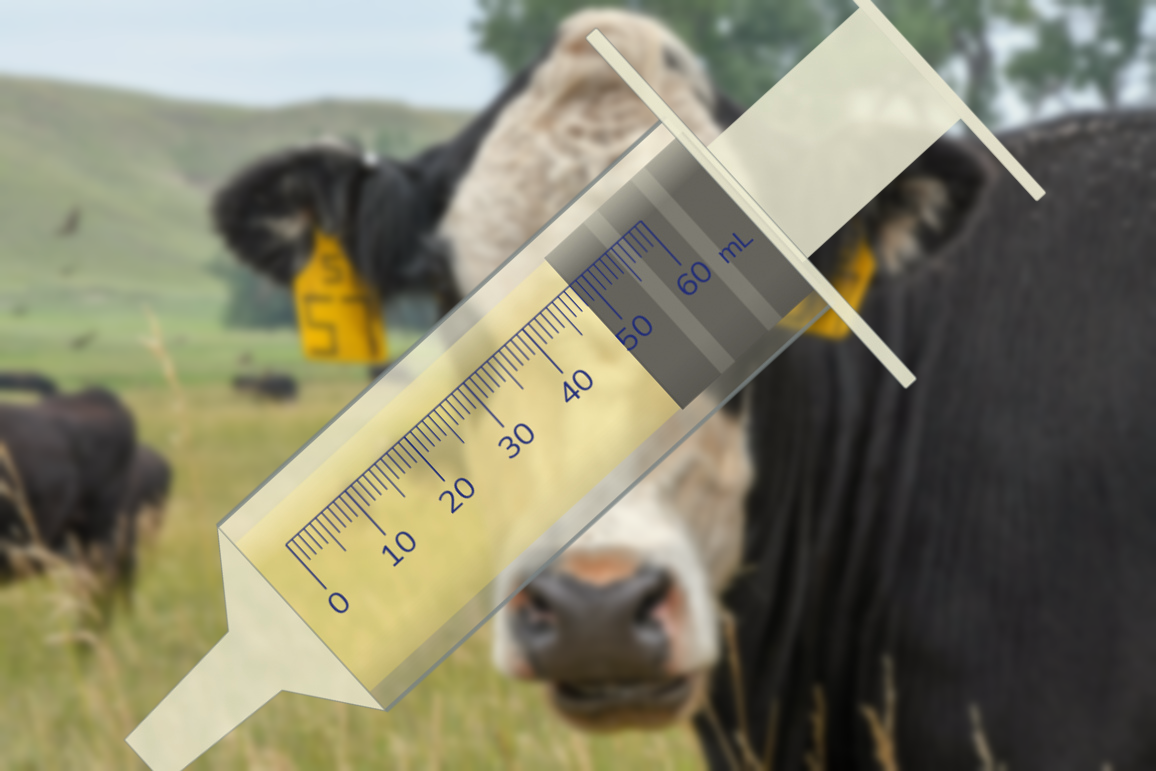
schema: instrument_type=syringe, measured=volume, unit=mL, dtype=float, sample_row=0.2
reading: 48
